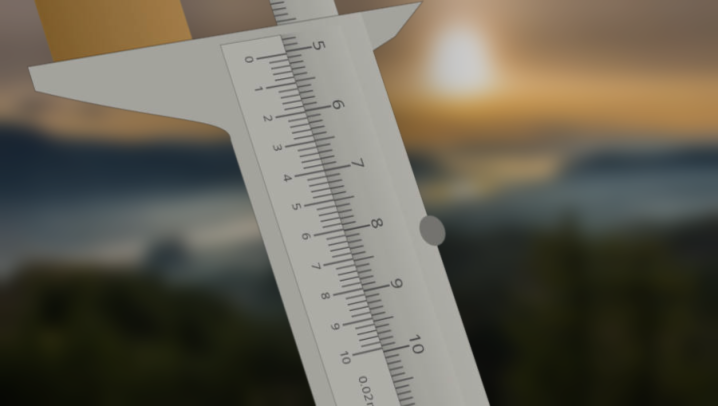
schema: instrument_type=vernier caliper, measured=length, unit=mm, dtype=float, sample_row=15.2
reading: 50.4
